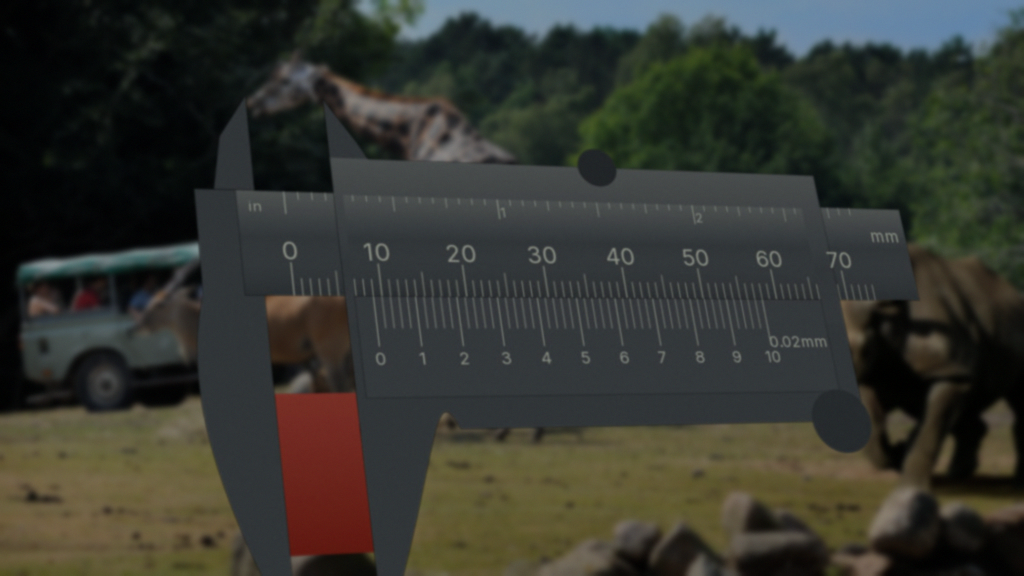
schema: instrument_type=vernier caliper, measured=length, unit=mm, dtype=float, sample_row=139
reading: 9.0
